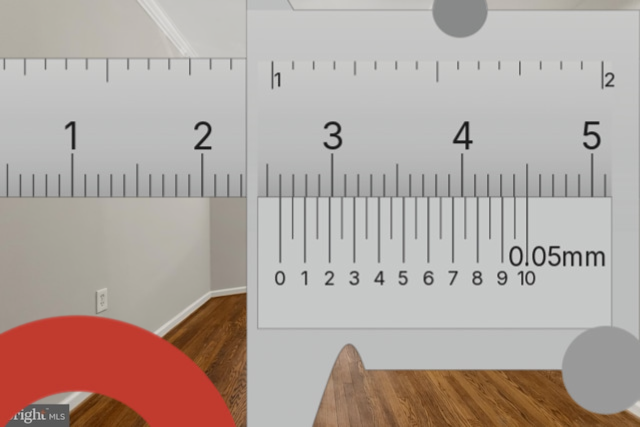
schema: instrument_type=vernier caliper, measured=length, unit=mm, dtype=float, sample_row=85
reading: 26.0
